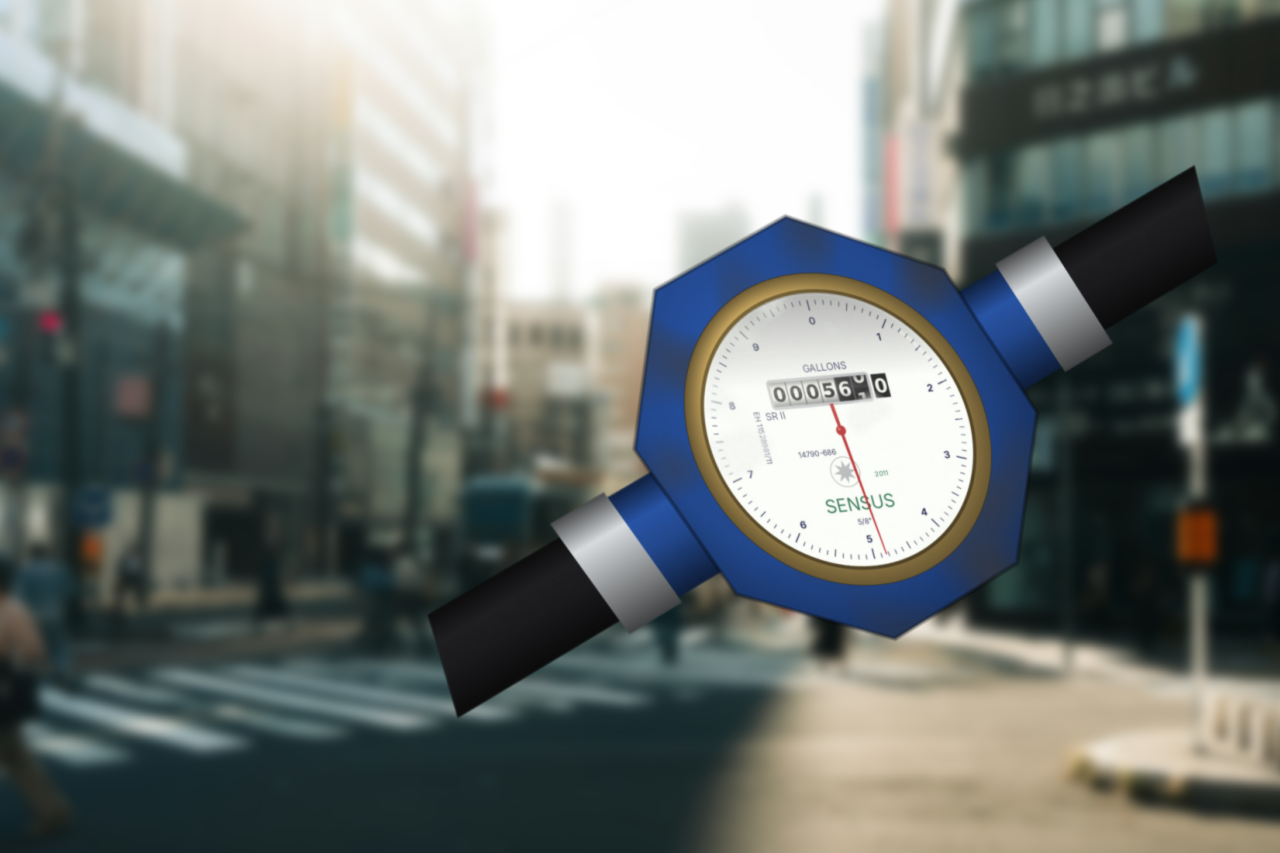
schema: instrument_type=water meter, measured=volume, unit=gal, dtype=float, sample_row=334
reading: 5604.8
